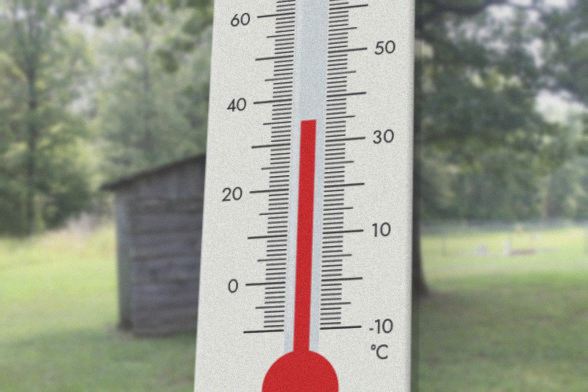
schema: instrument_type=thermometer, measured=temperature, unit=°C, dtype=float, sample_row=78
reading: 35
